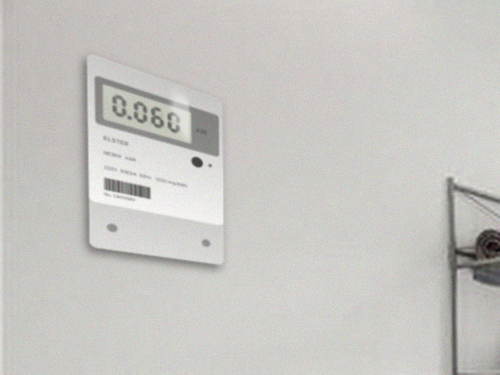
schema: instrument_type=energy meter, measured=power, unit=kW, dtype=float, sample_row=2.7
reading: 0.060
